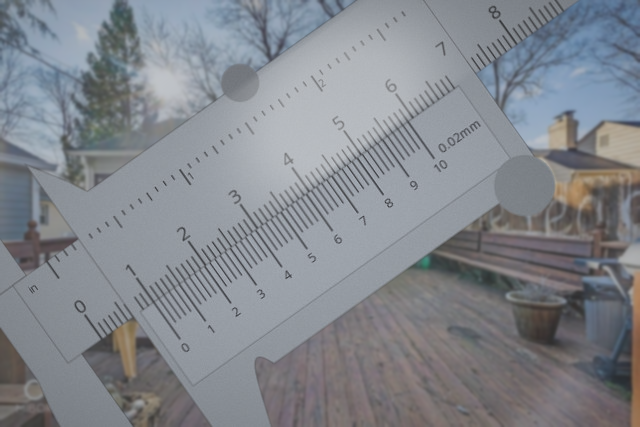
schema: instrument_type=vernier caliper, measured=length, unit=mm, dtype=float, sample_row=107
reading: 10.0
